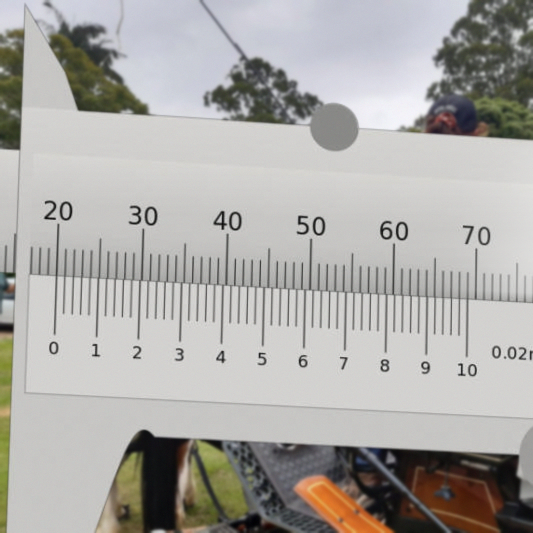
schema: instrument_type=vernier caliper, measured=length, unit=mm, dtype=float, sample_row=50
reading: 20.0
